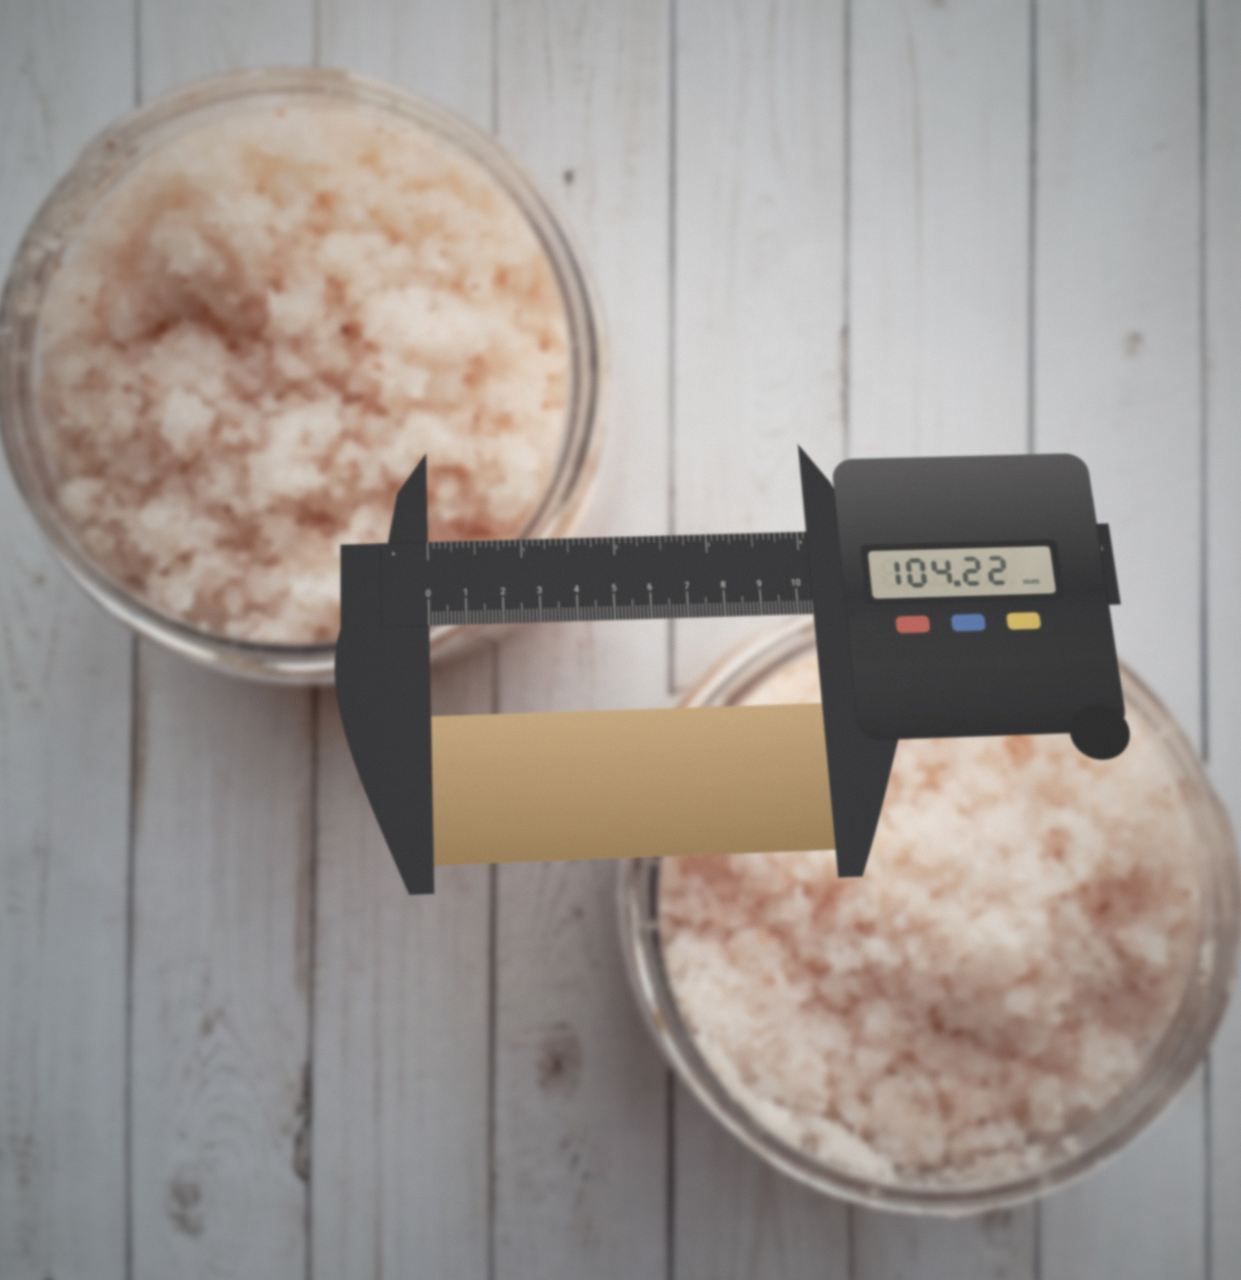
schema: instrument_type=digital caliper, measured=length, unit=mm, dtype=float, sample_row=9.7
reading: 104.22
